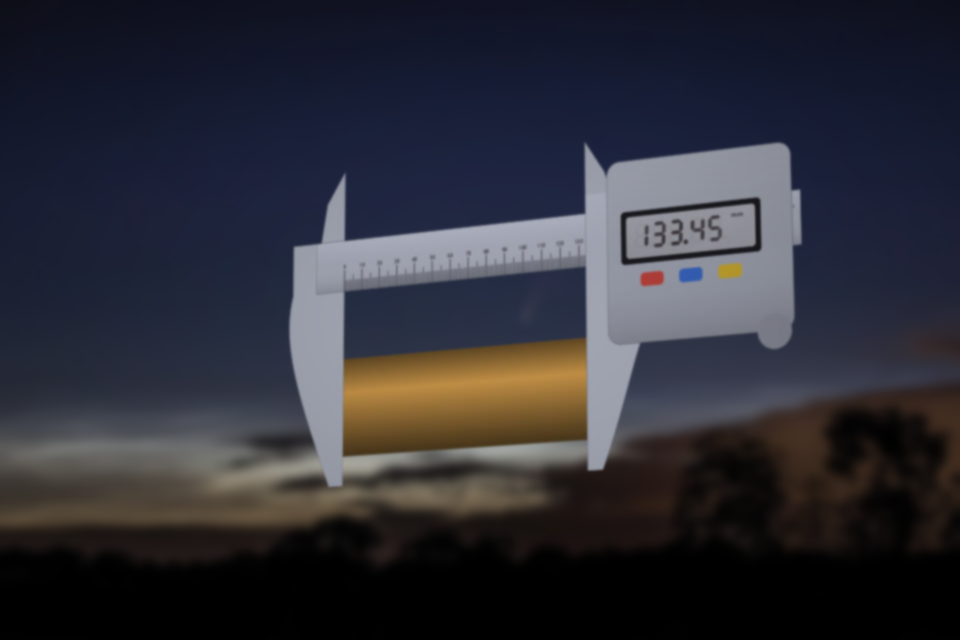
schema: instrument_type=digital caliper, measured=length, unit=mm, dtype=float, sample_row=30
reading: 133.45
